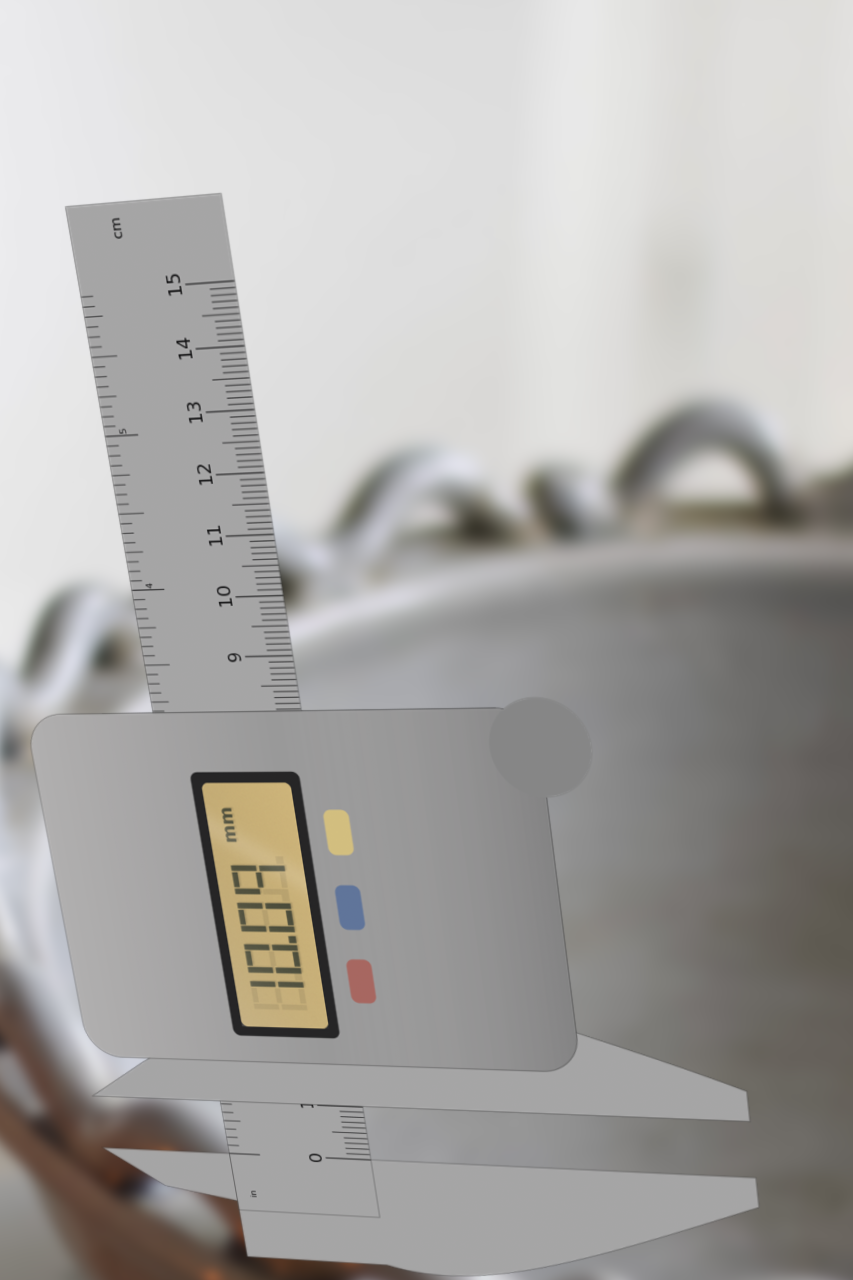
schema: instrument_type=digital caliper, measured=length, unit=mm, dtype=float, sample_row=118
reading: 10.09
